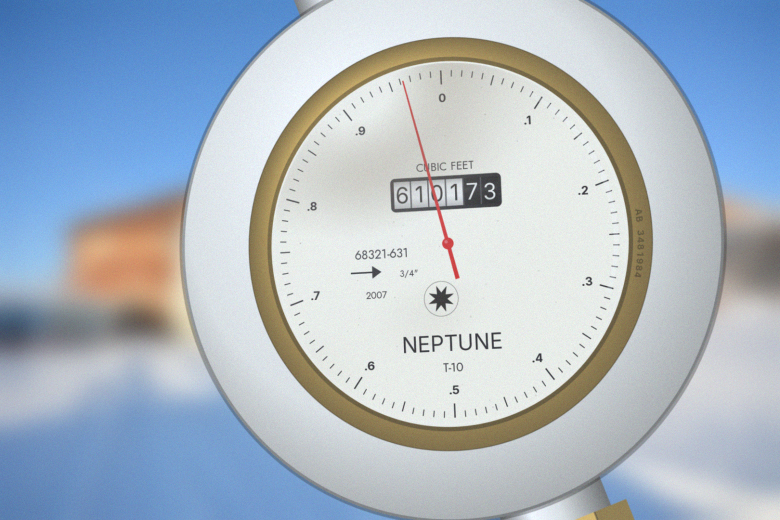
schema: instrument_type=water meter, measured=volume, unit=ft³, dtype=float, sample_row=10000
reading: 610172.96
